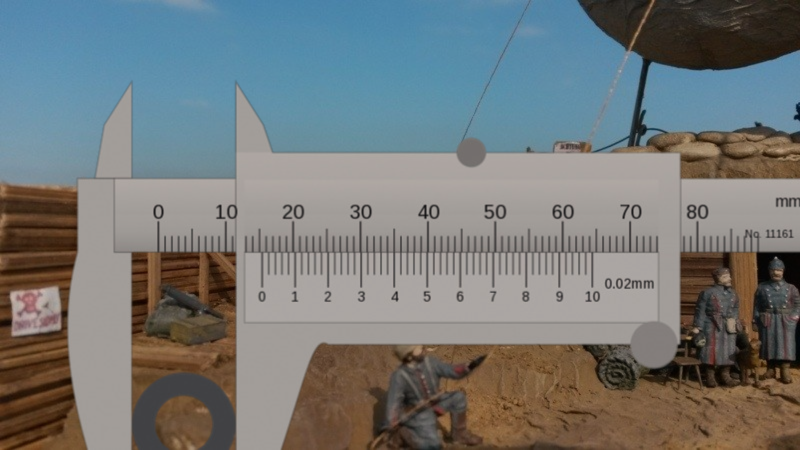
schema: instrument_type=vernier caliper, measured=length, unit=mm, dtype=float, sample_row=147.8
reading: 15.4
